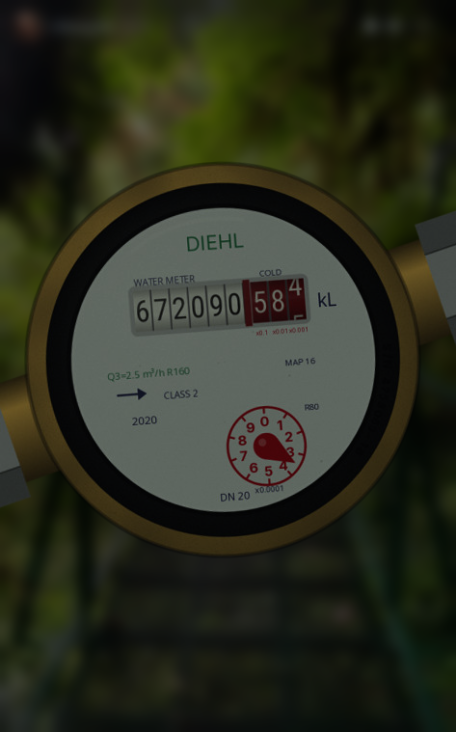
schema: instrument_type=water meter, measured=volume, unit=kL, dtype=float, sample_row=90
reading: 672090.5843
